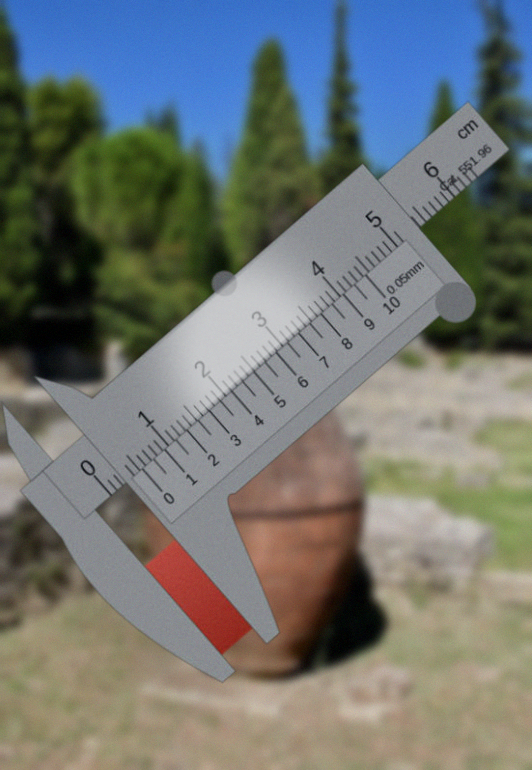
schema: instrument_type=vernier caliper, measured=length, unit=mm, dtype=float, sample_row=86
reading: 5.4
